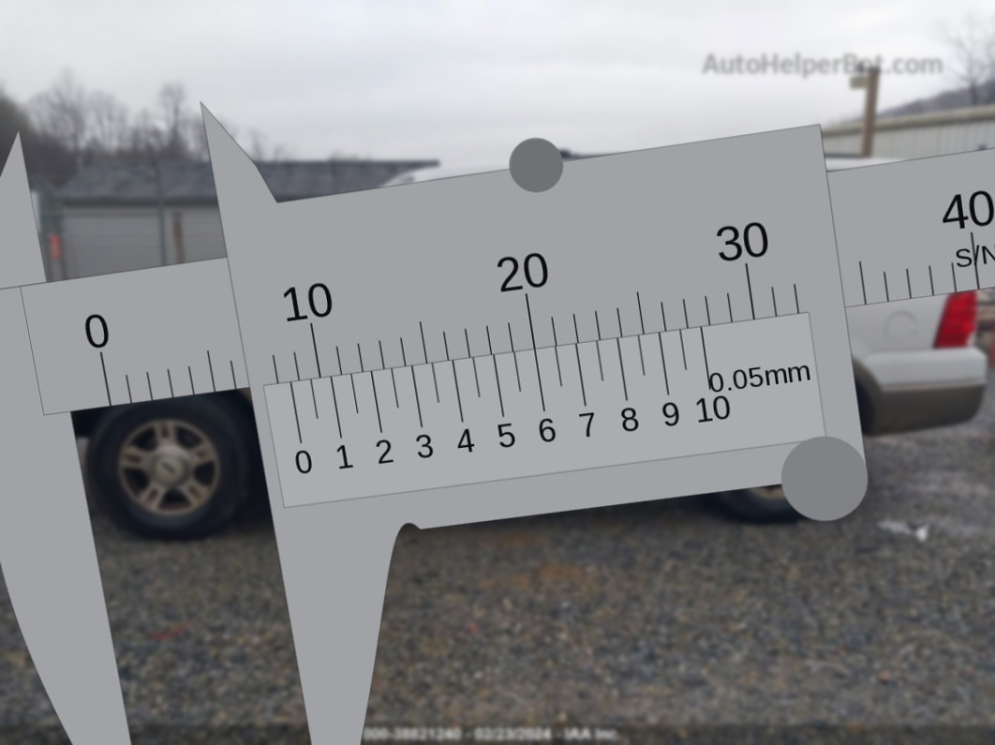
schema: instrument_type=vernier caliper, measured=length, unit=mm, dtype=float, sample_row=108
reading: 8.6
